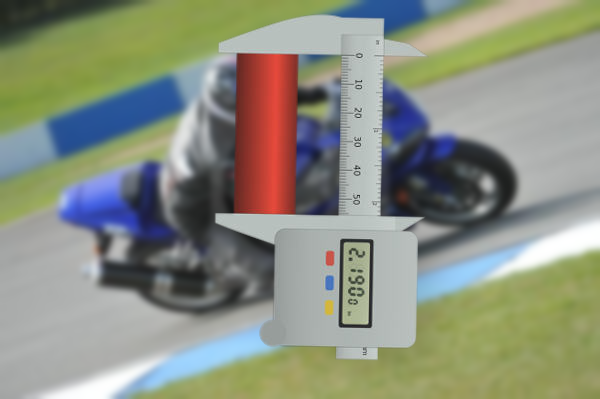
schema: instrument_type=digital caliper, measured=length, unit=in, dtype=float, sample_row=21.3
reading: 2.1900
